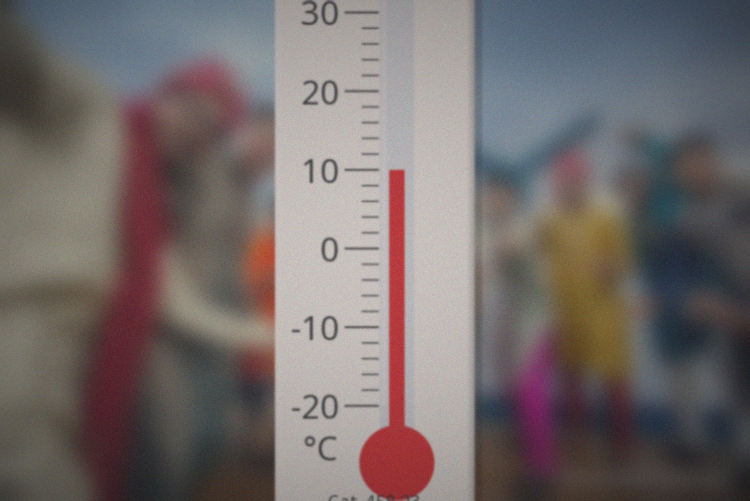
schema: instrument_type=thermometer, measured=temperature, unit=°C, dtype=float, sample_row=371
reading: 10
